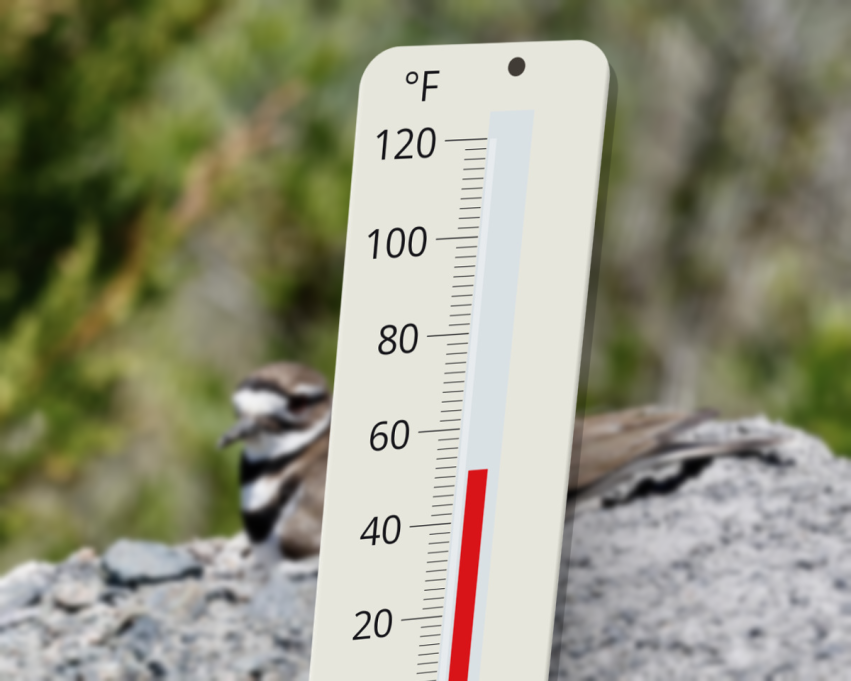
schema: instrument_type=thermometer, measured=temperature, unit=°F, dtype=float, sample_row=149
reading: 51
